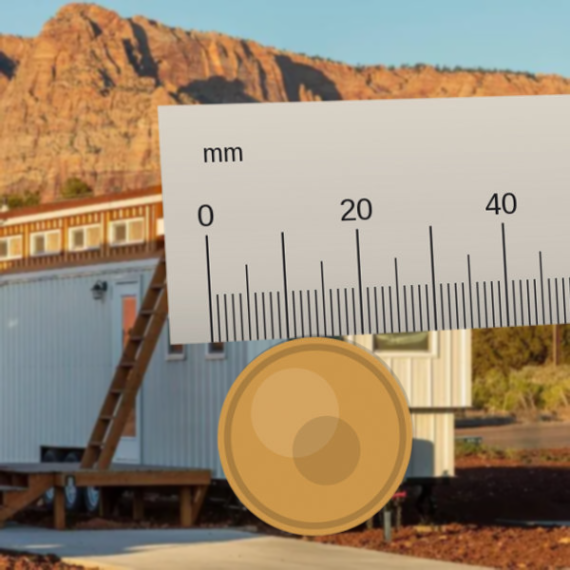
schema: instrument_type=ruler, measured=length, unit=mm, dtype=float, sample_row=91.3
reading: 26
